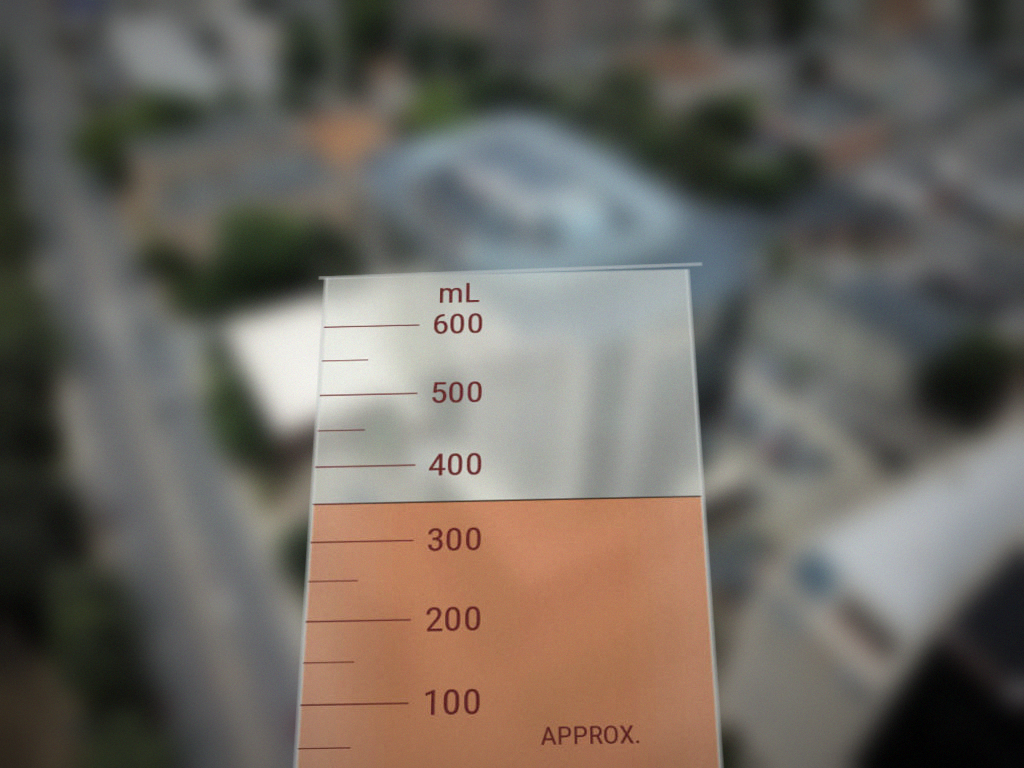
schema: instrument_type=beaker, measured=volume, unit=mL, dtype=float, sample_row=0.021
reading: 350
